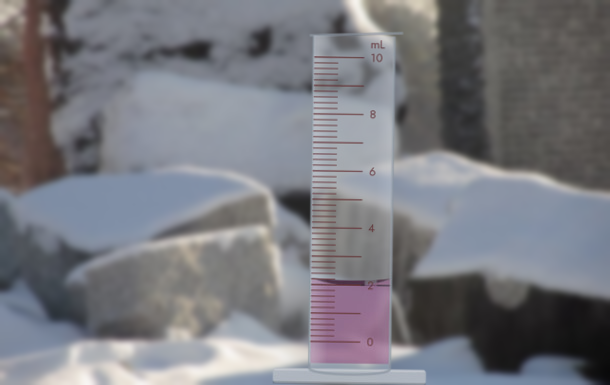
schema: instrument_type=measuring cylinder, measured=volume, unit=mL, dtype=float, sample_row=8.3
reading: 2
